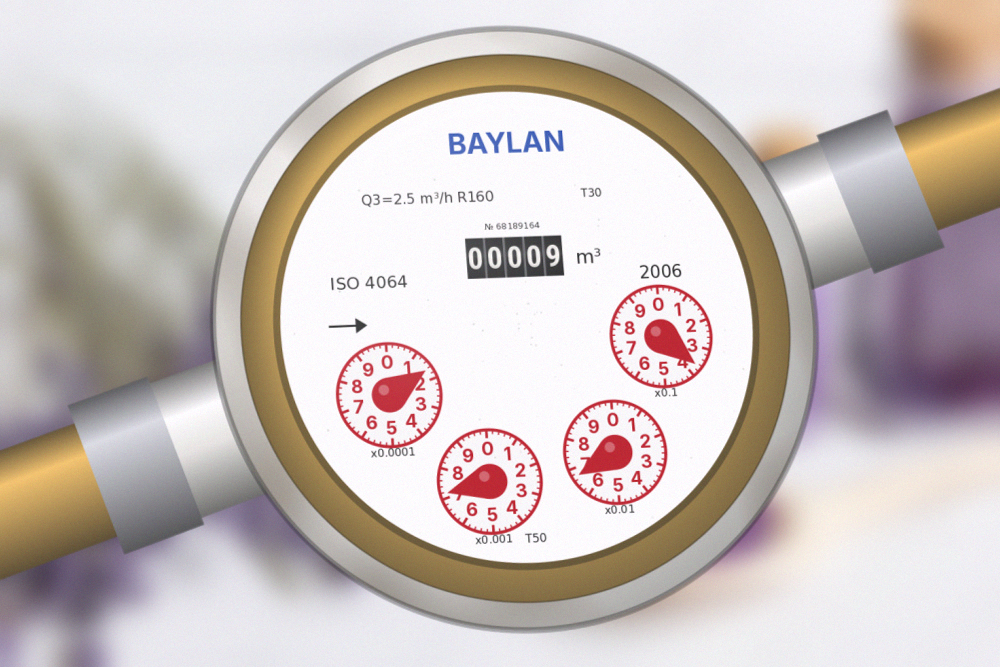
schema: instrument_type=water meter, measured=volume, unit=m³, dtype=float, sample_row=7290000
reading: 9.3671
